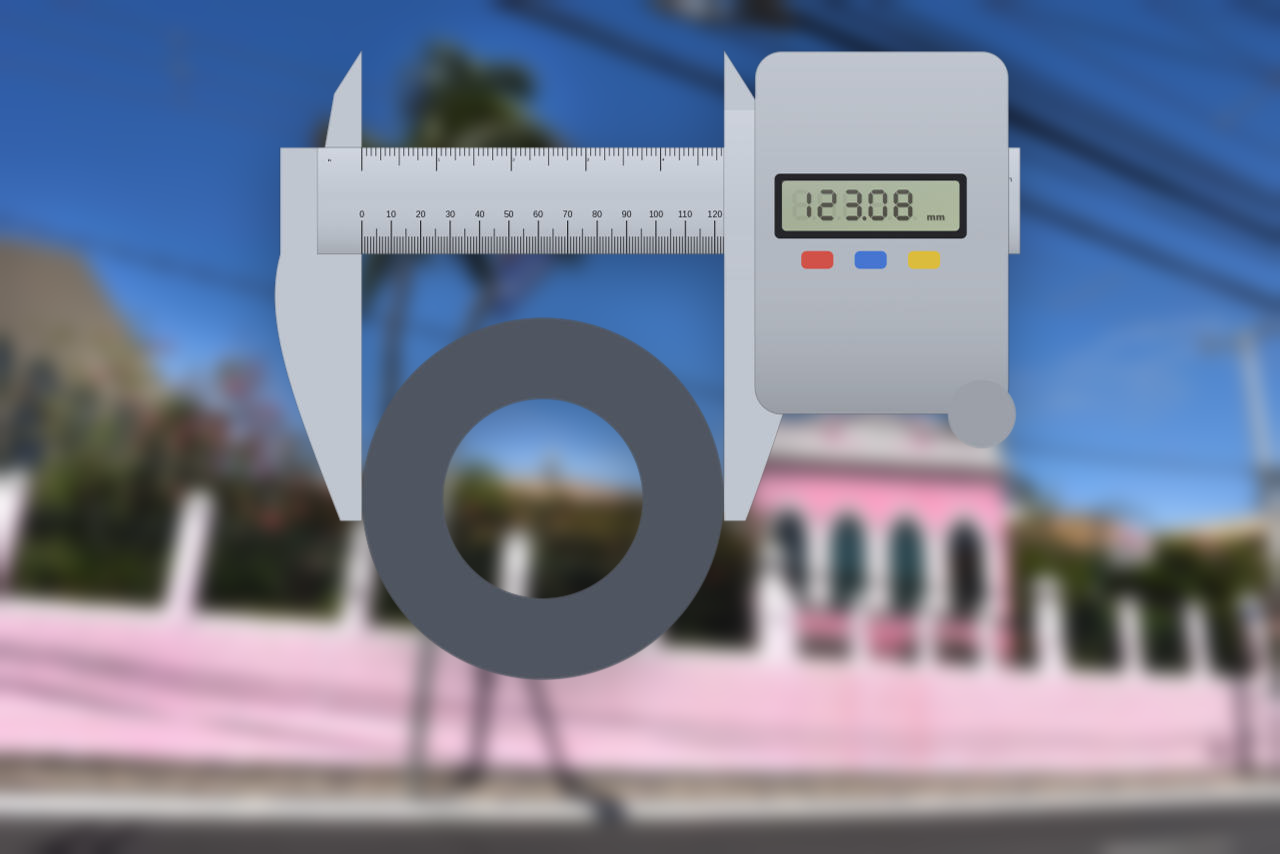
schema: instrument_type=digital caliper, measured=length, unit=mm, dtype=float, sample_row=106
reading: 123.08
